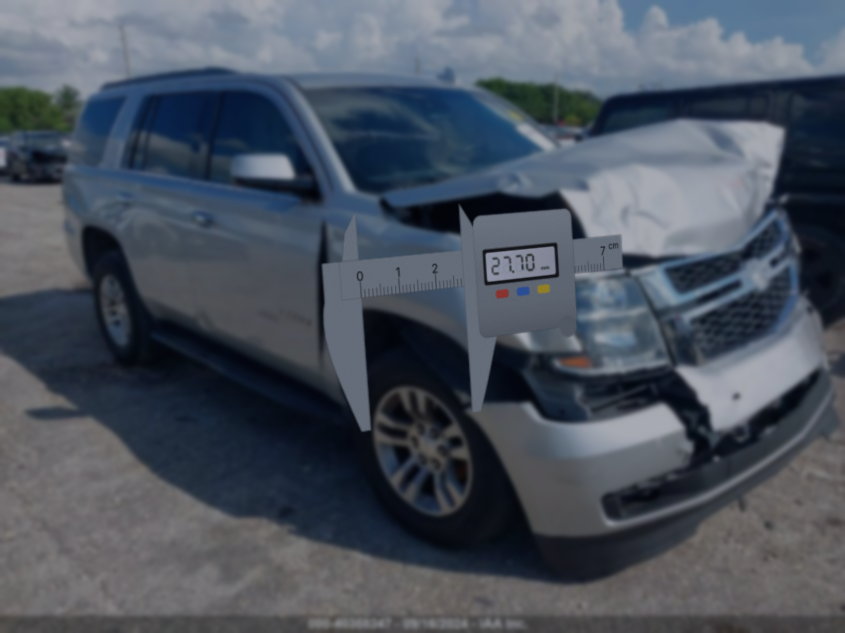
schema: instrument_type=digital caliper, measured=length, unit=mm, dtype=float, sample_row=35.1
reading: 27.70
